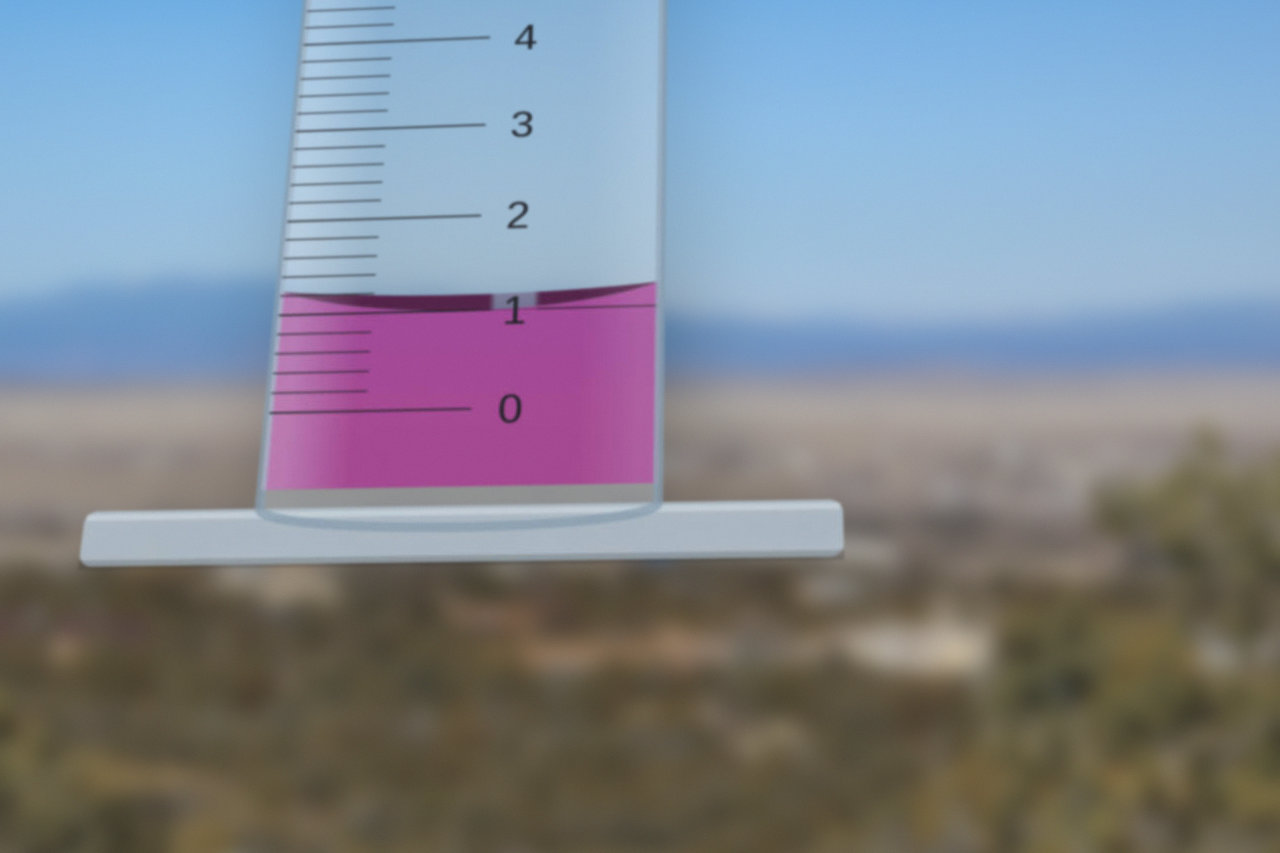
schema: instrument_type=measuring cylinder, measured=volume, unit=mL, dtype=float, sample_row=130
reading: 1
